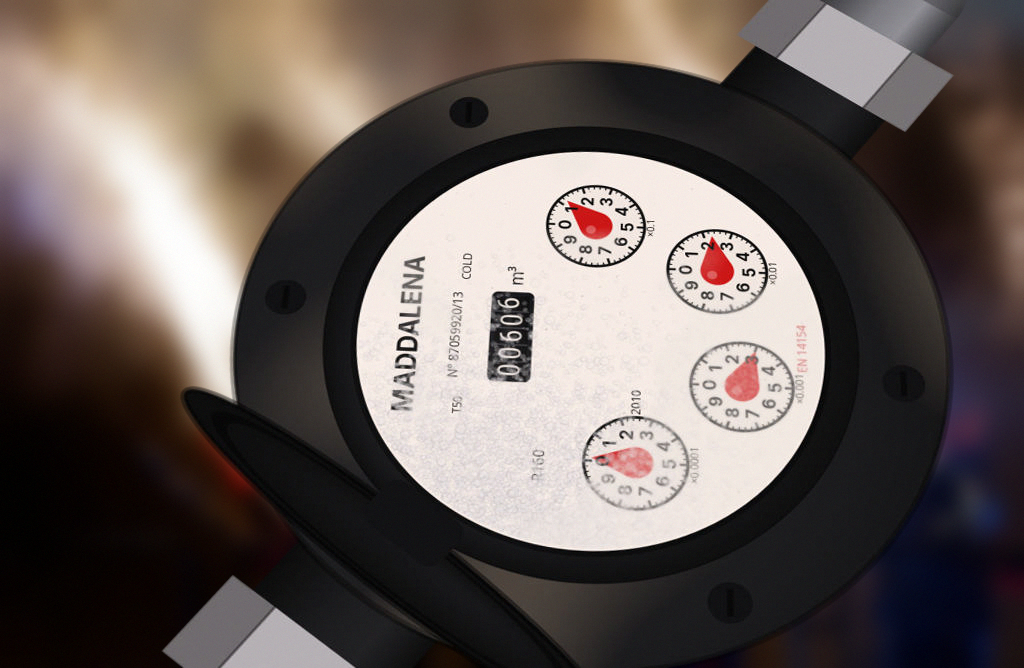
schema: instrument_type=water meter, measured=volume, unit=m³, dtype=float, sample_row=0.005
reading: 606.1230
